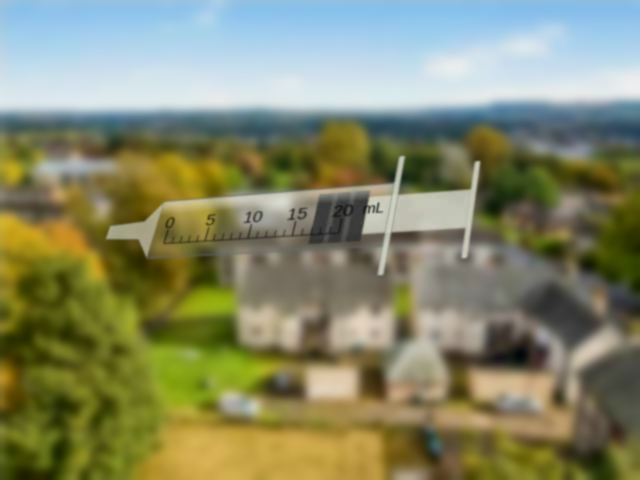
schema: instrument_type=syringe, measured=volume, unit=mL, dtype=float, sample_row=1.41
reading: 17
